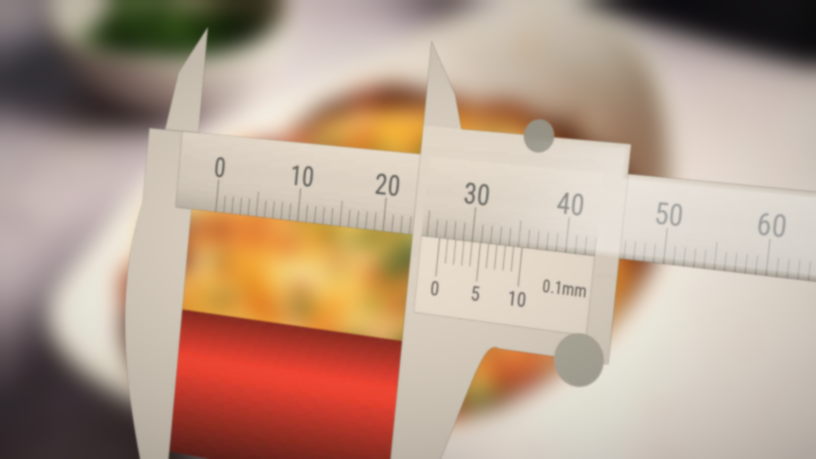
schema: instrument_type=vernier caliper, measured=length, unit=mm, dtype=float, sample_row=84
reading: 26.4
